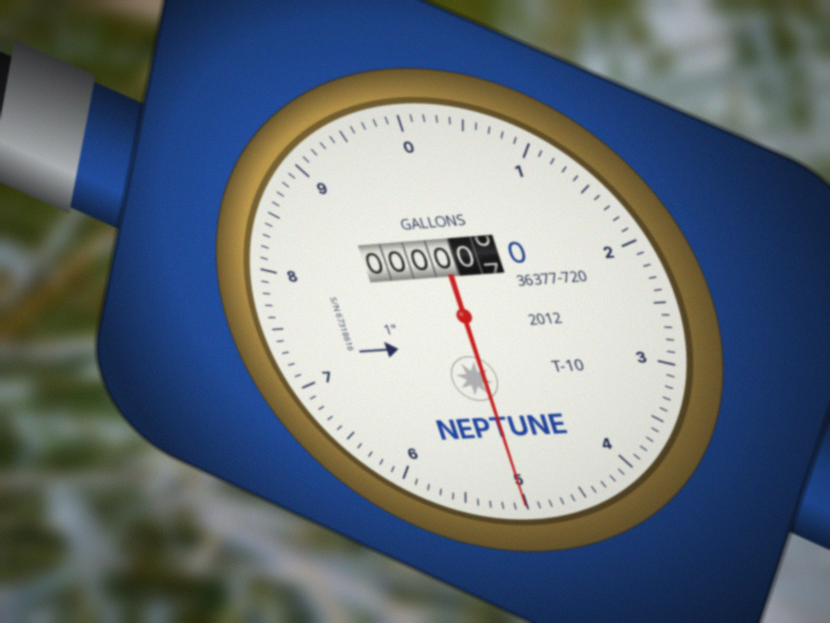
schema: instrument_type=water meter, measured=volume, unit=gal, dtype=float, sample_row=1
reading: 65.0
